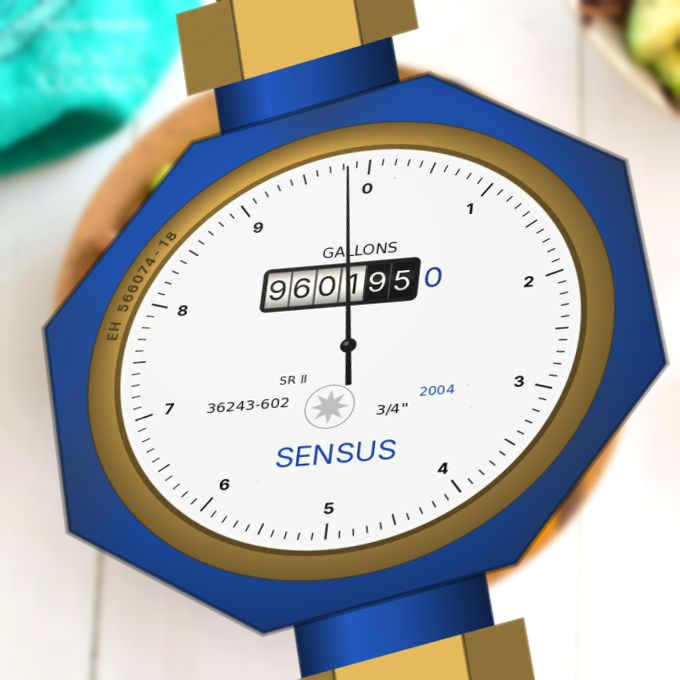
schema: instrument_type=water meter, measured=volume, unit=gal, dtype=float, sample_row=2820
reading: 9601949.8
